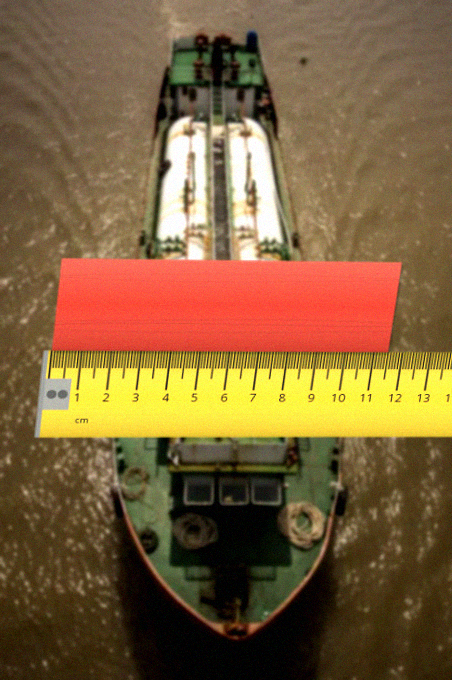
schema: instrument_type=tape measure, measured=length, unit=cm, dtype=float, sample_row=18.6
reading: 11.5
